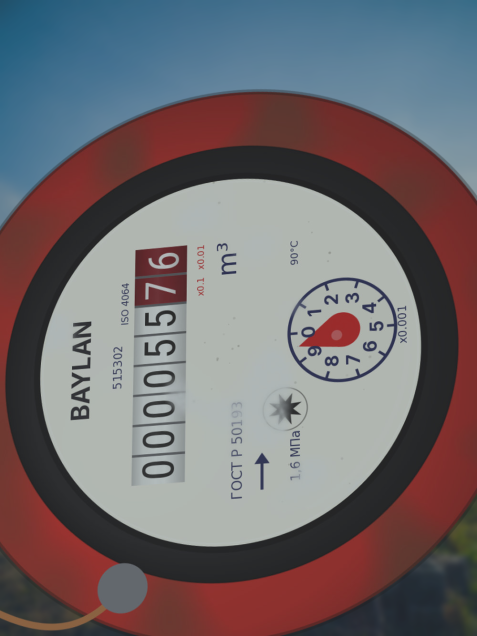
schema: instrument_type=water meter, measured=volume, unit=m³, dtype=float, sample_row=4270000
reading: 55.759
